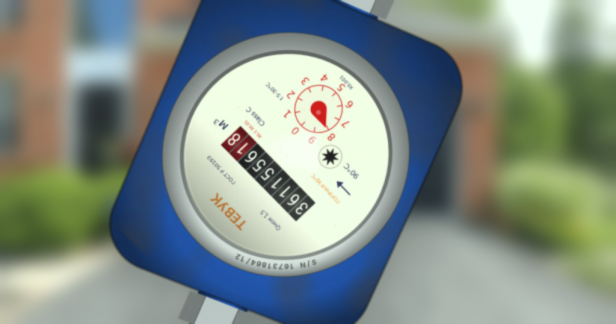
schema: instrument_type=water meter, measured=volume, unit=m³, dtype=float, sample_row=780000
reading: 3611556.188
